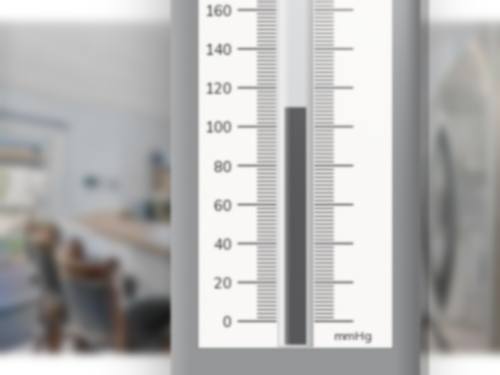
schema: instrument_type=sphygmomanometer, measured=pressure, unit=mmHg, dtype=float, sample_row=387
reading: 110
